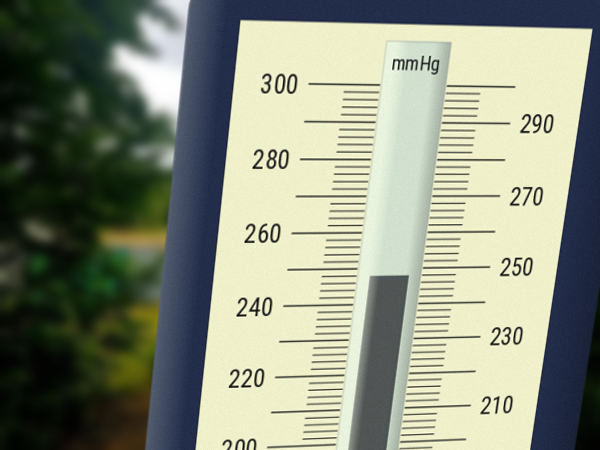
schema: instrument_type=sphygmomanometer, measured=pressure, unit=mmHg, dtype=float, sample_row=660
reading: 248
